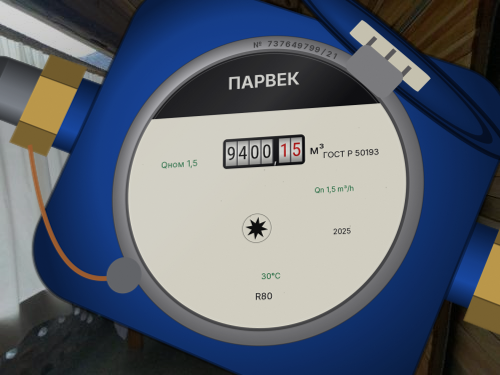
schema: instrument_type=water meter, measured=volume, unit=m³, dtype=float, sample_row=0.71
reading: 9400.15
